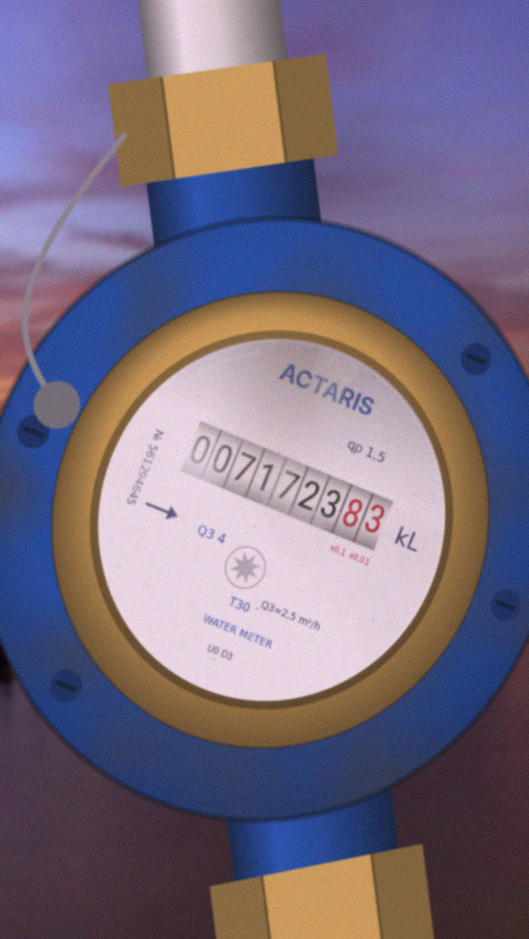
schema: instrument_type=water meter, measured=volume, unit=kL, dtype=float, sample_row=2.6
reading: 71723.83
